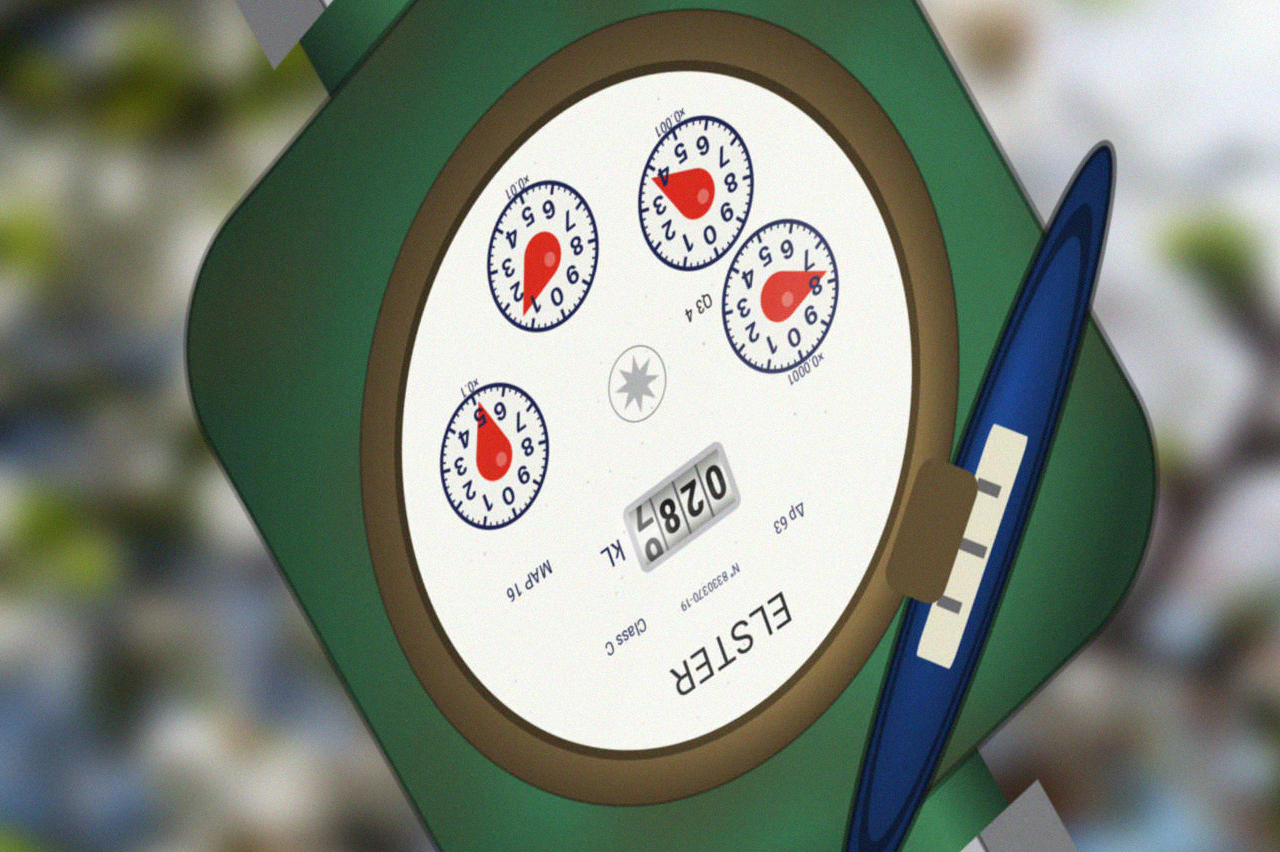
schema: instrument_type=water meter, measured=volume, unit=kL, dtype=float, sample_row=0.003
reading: 286.5137
